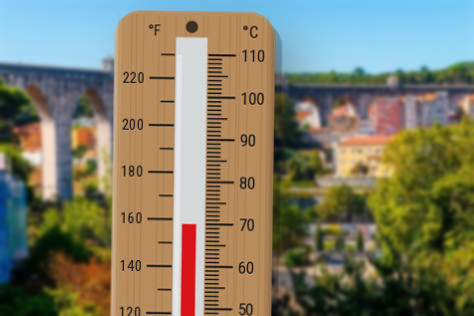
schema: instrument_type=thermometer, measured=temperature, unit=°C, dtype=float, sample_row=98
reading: 70
